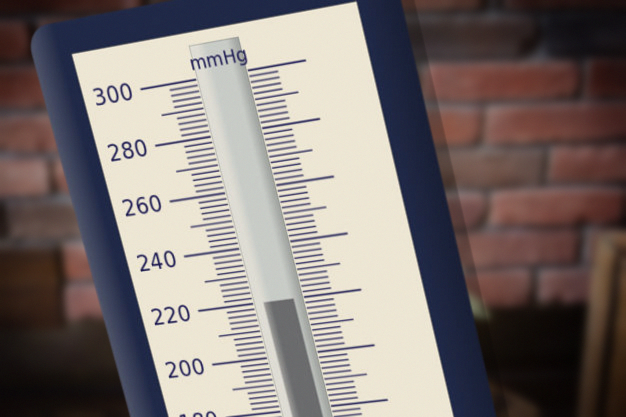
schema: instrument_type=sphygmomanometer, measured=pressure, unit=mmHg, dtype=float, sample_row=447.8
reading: 220
